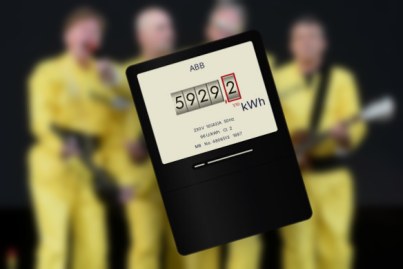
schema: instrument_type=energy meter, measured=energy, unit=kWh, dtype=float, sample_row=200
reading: 5929.2
